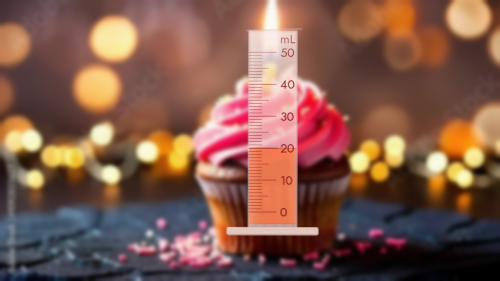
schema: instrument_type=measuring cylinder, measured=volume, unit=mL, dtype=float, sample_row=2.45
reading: 20
